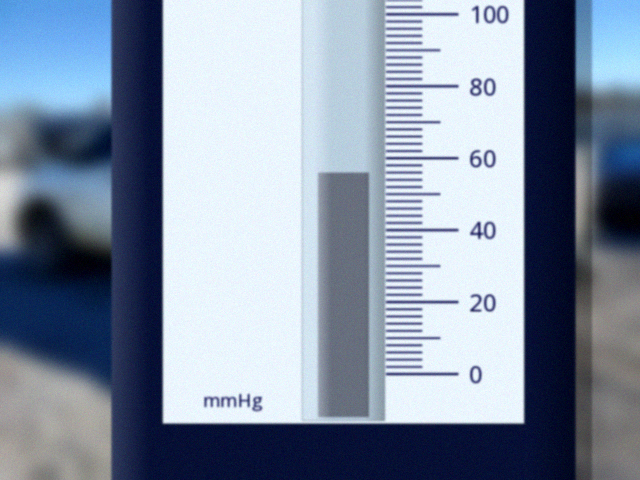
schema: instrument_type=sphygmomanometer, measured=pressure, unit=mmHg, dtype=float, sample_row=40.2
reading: 56
